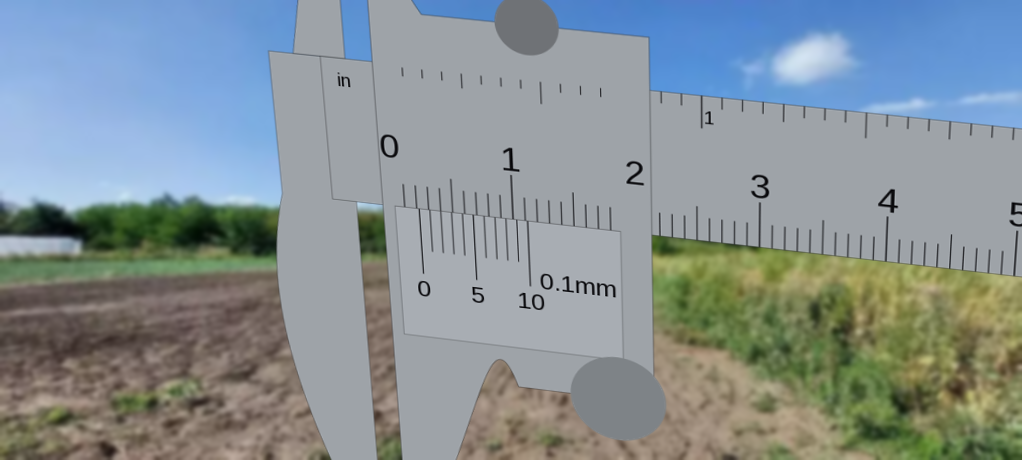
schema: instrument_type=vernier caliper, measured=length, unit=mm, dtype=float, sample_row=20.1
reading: 2.2
